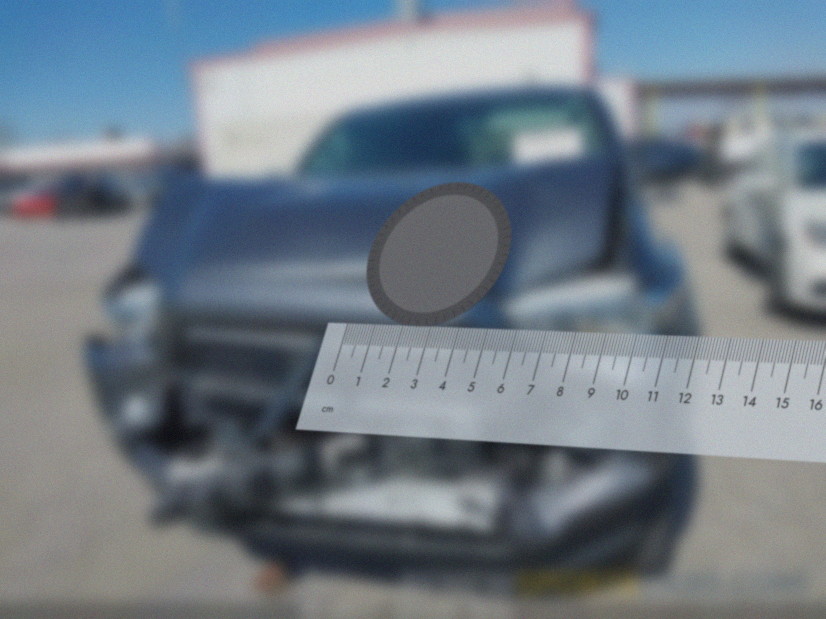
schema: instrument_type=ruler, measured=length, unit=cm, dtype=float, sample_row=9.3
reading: 5
